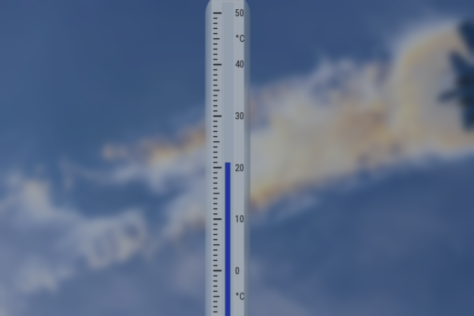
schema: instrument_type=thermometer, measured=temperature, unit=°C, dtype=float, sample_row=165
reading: 21
